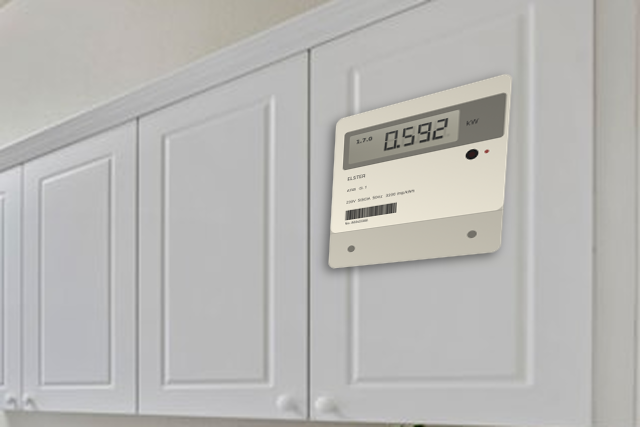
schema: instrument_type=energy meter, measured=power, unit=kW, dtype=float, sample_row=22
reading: 0.592
